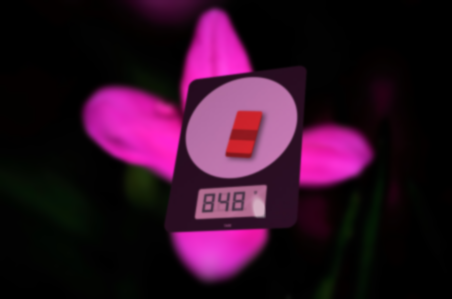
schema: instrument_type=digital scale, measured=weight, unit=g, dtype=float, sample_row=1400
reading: 848
